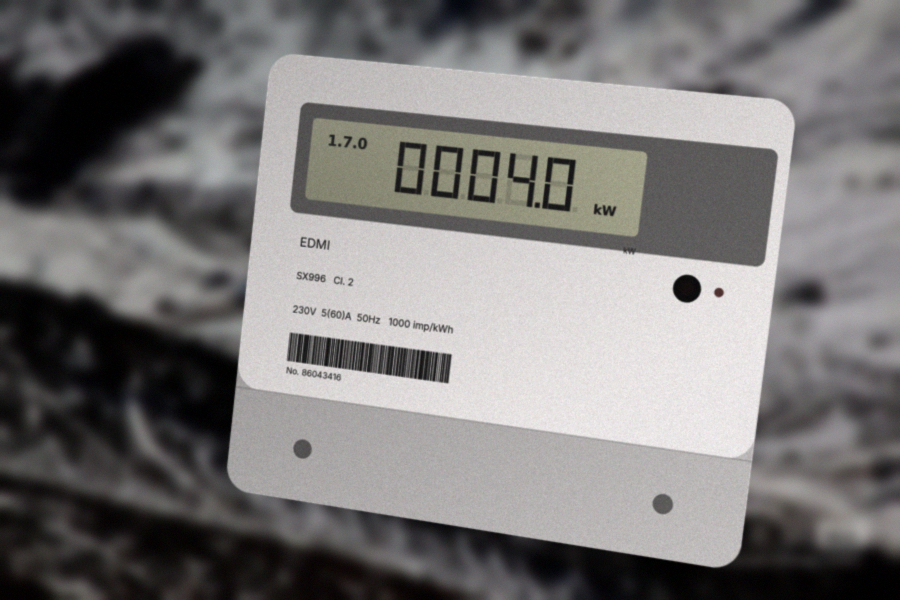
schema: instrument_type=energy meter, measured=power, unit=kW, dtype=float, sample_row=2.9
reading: 4.0
